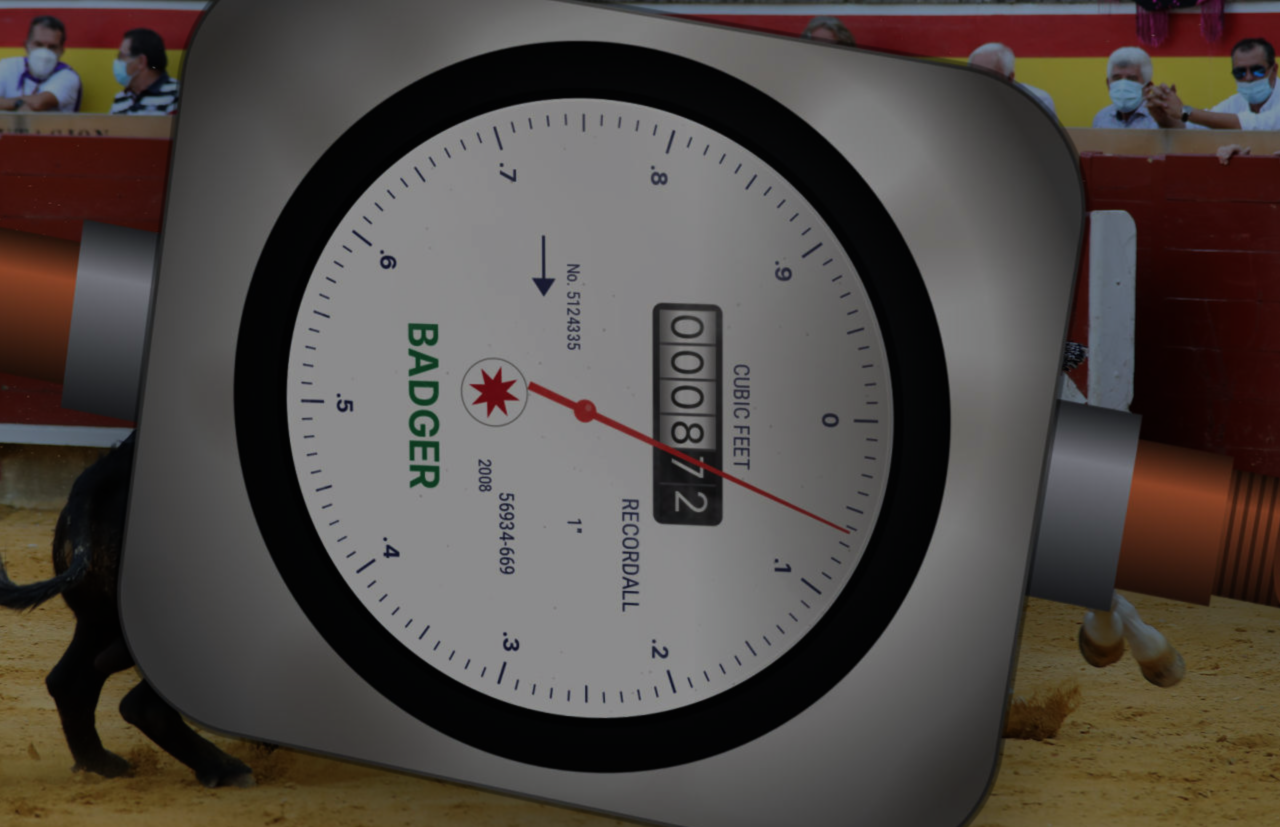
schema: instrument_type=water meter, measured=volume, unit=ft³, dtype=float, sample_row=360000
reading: 872.06
